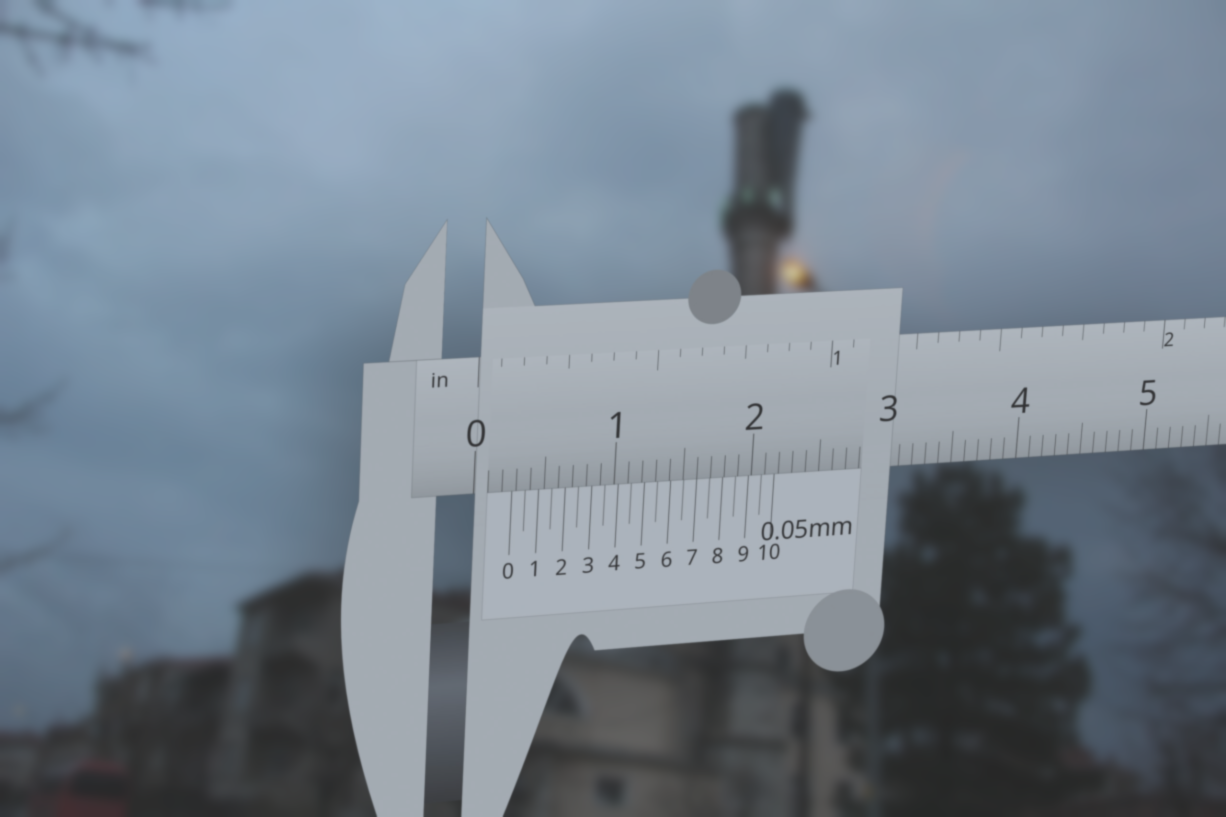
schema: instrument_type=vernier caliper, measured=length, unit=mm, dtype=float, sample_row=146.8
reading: 2.7
